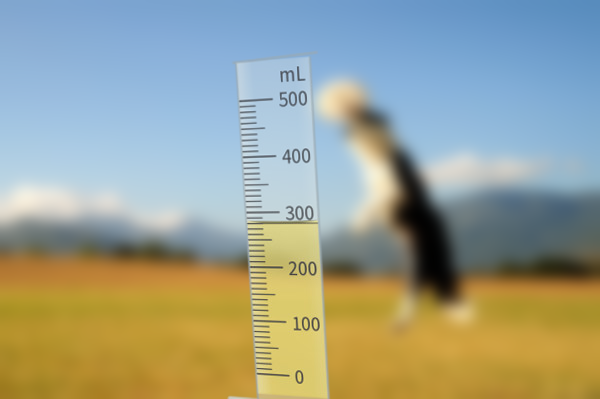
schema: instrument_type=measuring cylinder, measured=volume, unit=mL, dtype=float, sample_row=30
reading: 280
